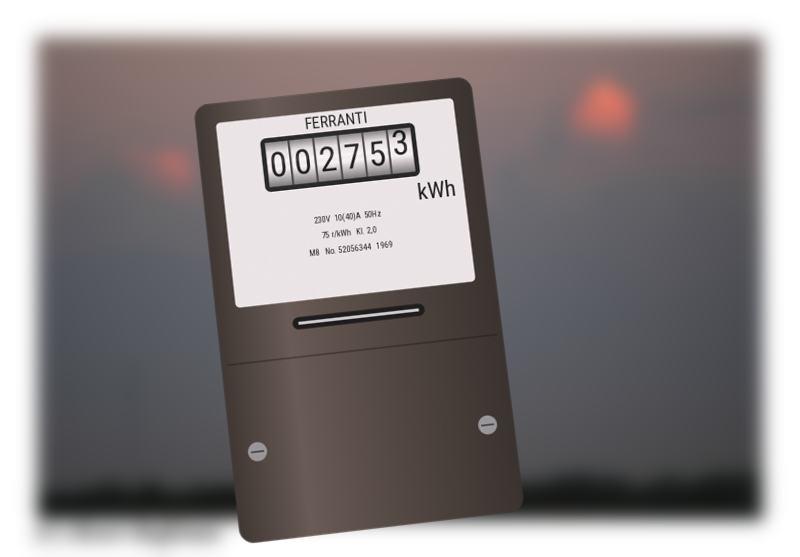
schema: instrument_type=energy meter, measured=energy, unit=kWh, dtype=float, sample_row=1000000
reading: 2753
